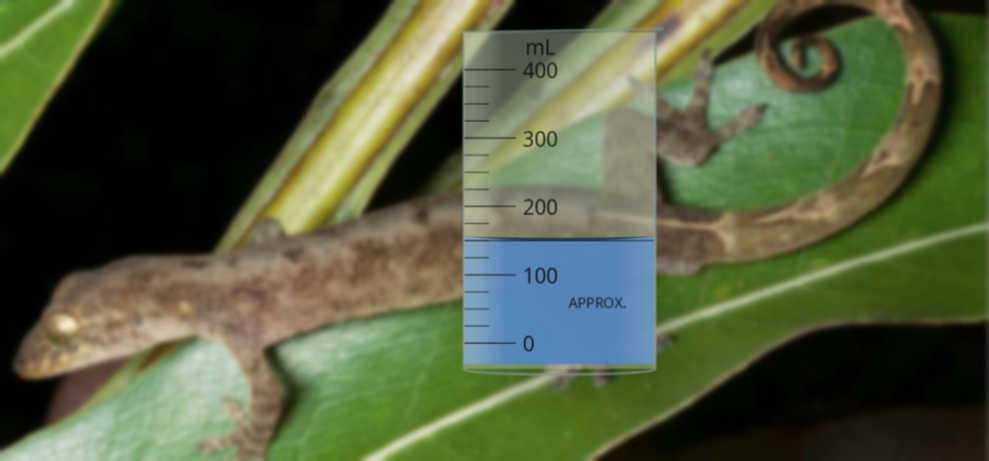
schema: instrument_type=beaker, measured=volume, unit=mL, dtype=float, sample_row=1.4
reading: 150
